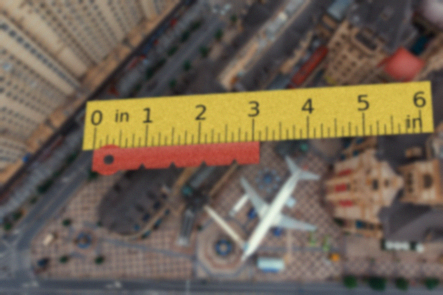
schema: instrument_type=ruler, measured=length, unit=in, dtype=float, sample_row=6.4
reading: 3.125
